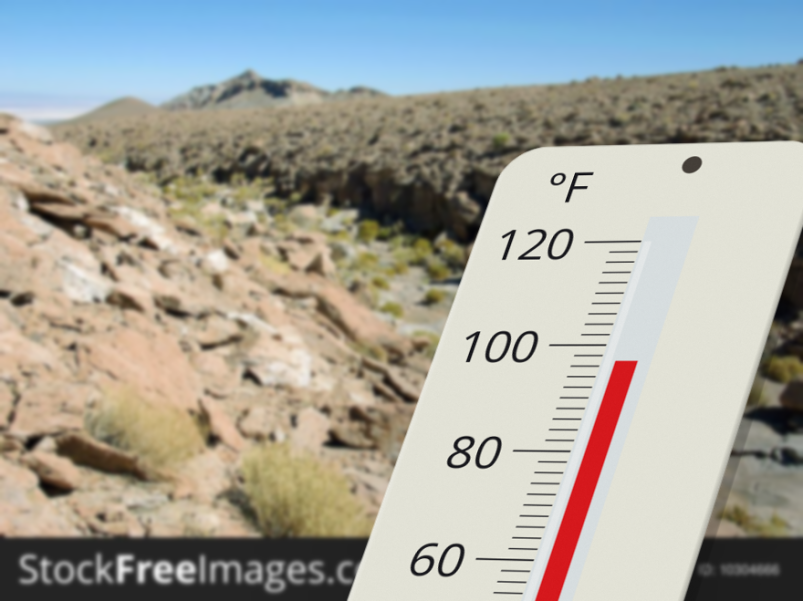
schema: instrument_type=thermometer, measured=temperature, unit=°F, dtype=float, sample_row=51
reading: 97
